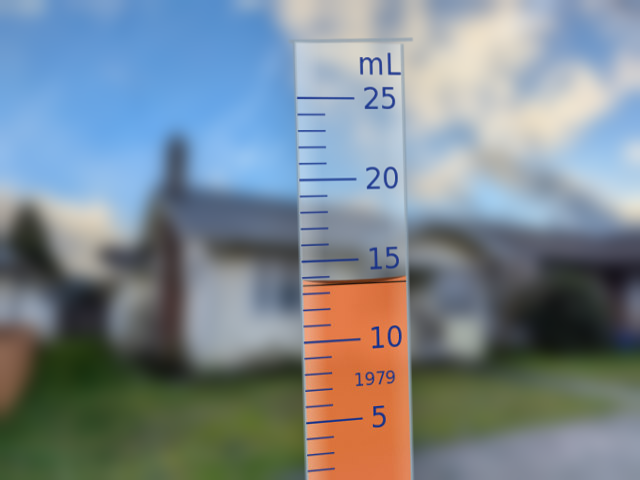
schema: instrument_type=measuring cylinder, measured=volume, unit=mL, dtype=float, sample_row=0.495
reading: 13.5
